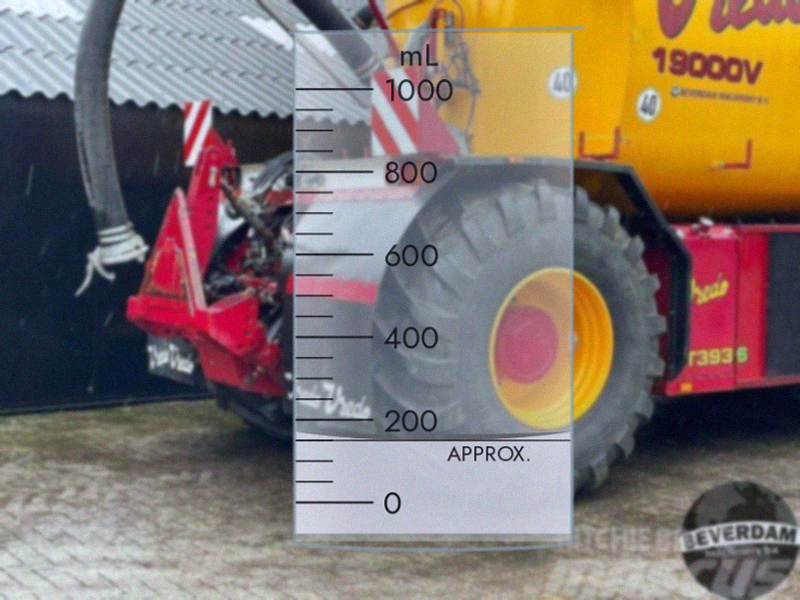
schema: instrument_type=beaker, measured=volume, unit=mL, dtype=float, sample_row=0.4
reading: 150
